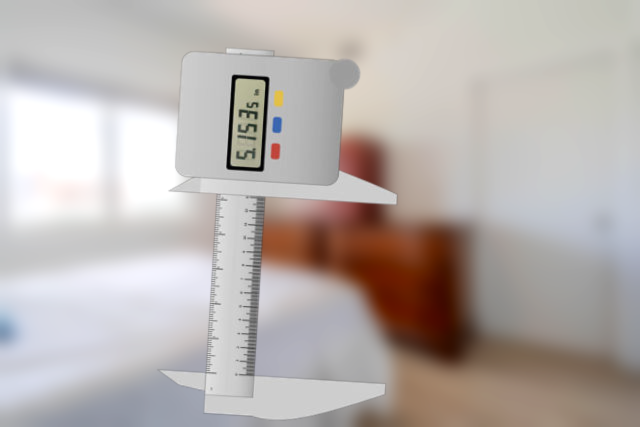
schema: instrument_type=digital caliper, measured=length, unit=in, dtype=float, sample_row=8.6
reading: 5.1535
